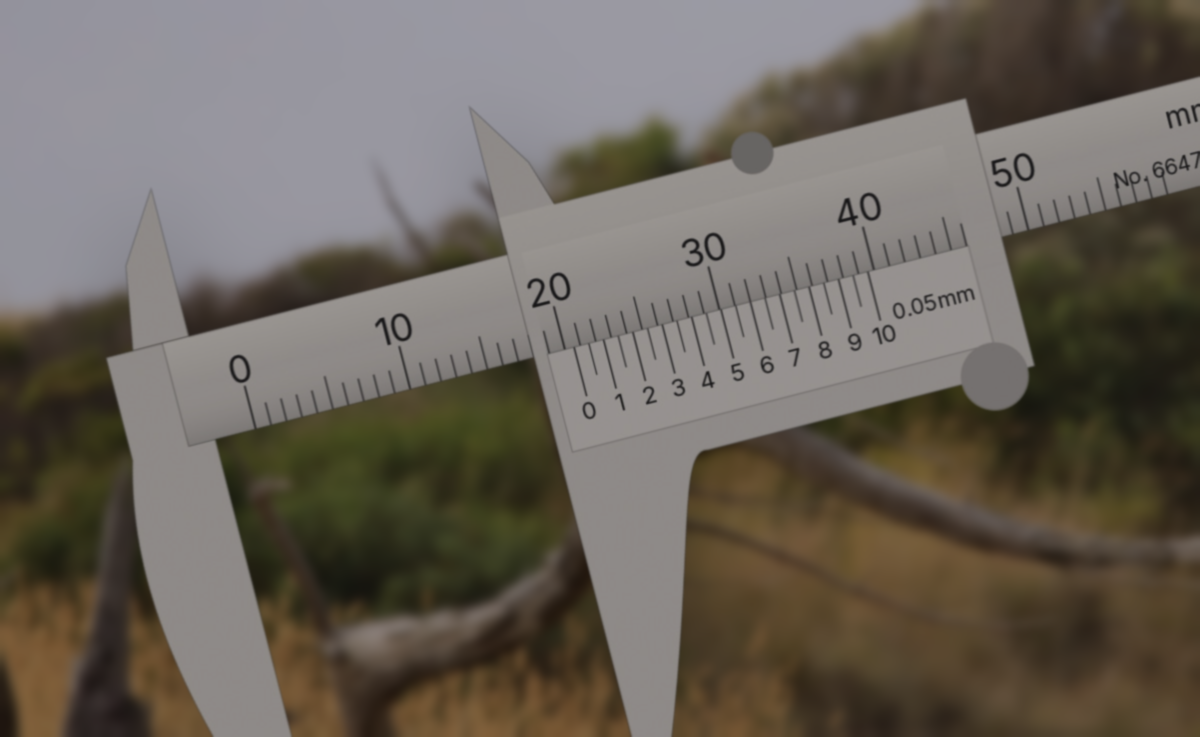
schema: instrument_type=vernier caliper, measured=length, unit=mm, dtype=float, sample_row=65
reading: 20.6
